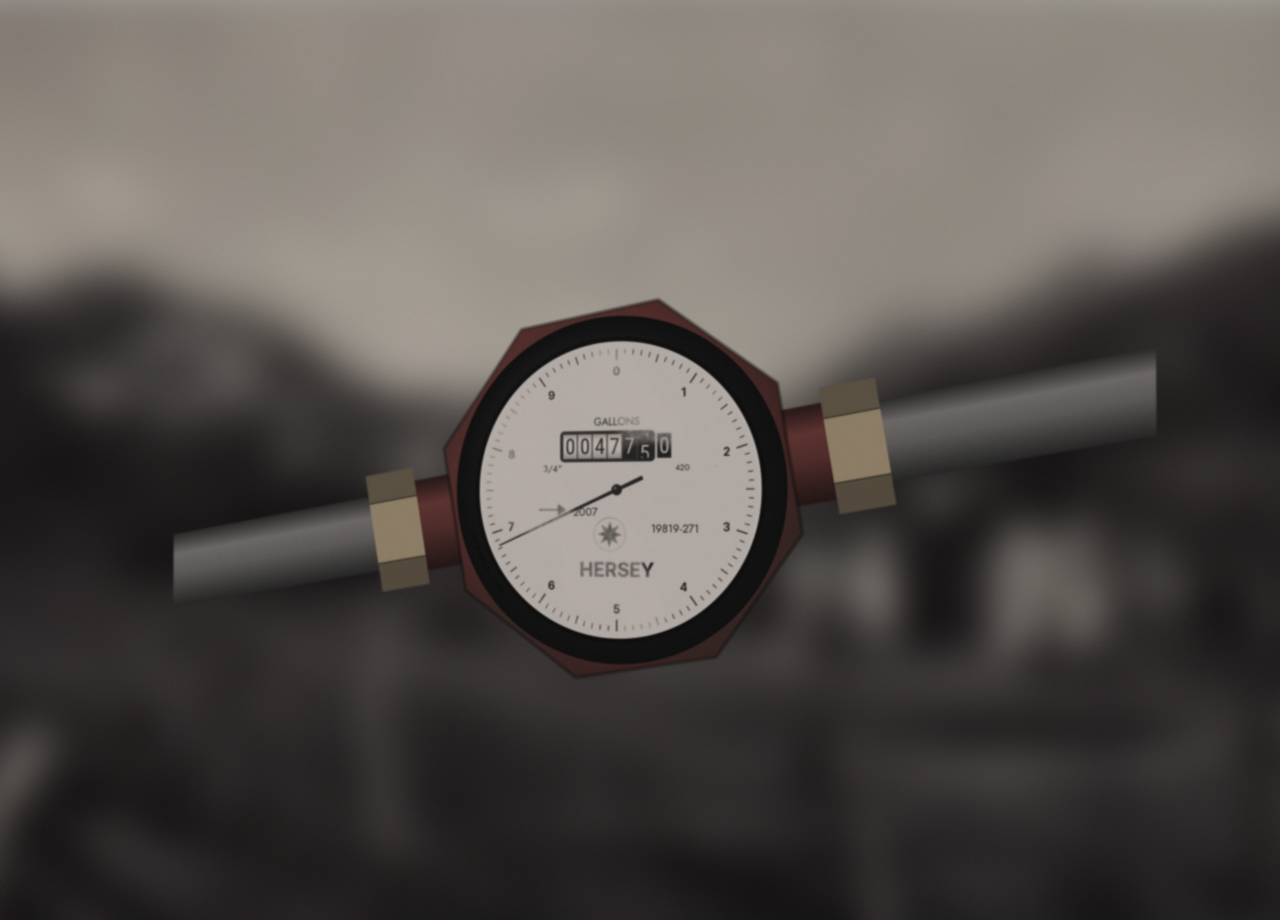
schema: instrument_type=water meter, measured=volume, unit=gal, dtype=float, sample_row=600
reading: 47746.8
